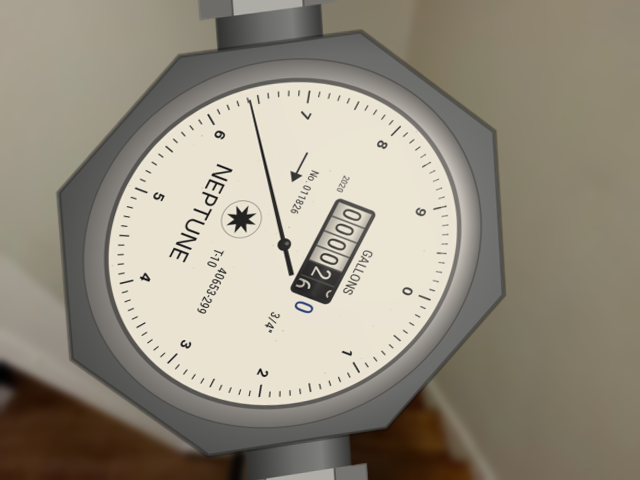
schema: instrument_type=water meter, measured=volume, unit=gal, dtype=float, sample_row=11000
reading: 256.4
